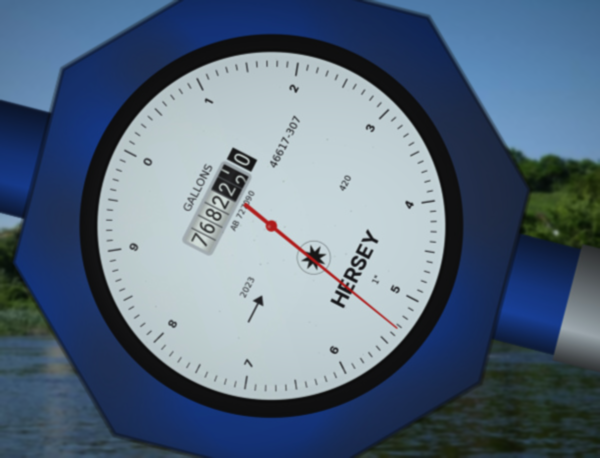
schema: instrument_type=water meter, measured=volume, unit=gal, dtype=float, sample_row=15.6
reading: 7682215.3
